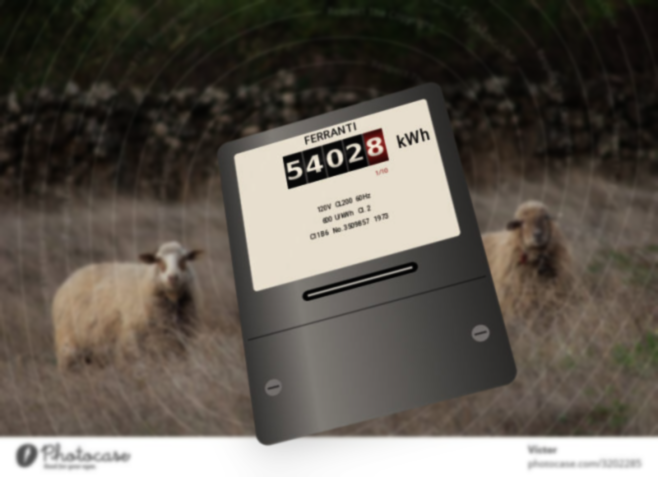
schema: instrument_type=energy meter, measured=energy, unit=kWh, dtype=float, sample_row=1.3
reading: 5402.8
